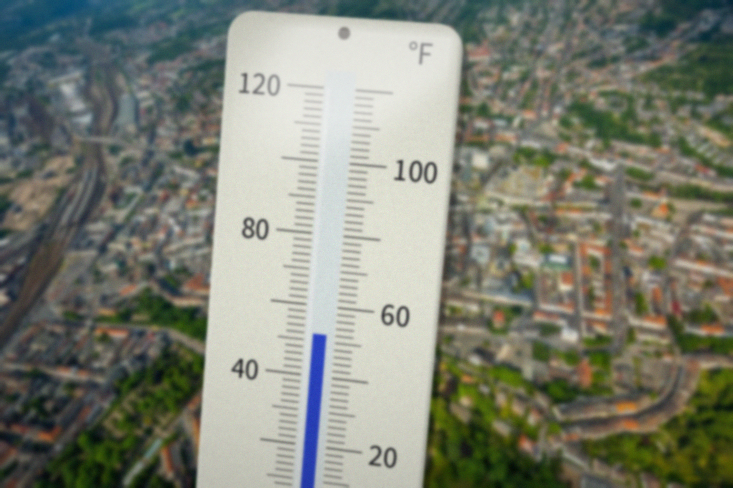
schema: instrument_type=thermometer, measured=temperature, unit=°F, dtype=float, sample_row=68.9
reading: 52
